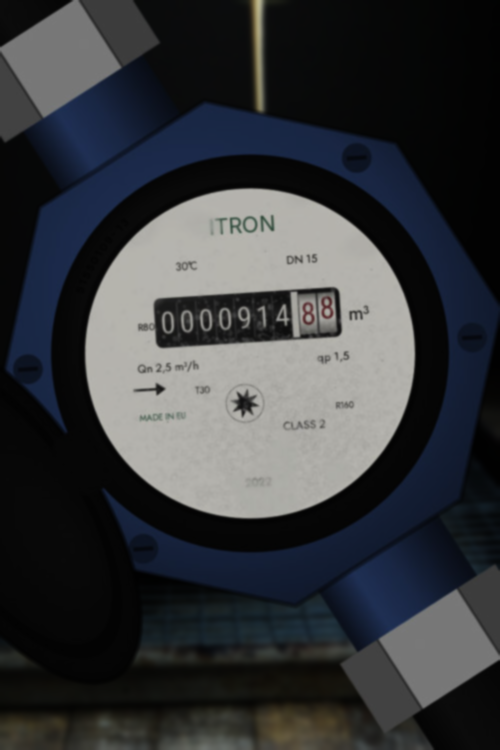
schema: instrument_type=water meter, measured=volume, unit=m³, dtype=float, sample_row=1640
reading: 914.88
